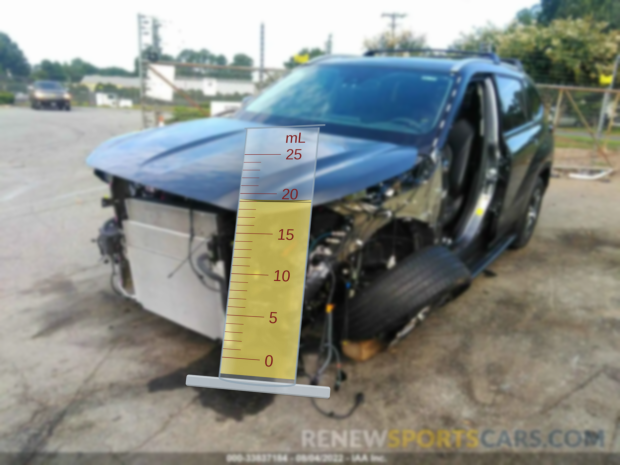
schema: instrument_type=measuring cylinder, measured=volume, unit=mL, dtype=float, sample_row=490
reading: 19
